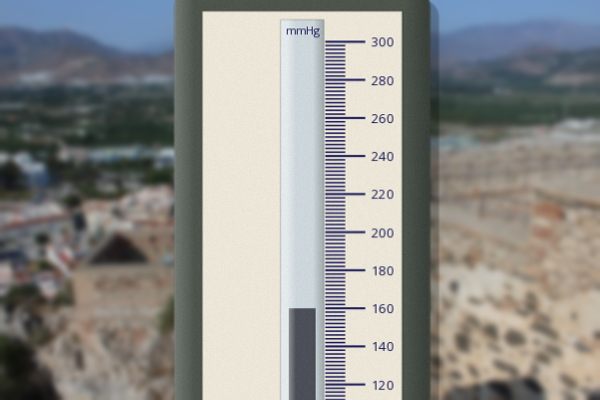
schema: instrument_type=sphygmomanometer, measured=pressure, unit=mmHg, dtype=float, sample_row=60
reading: 160
